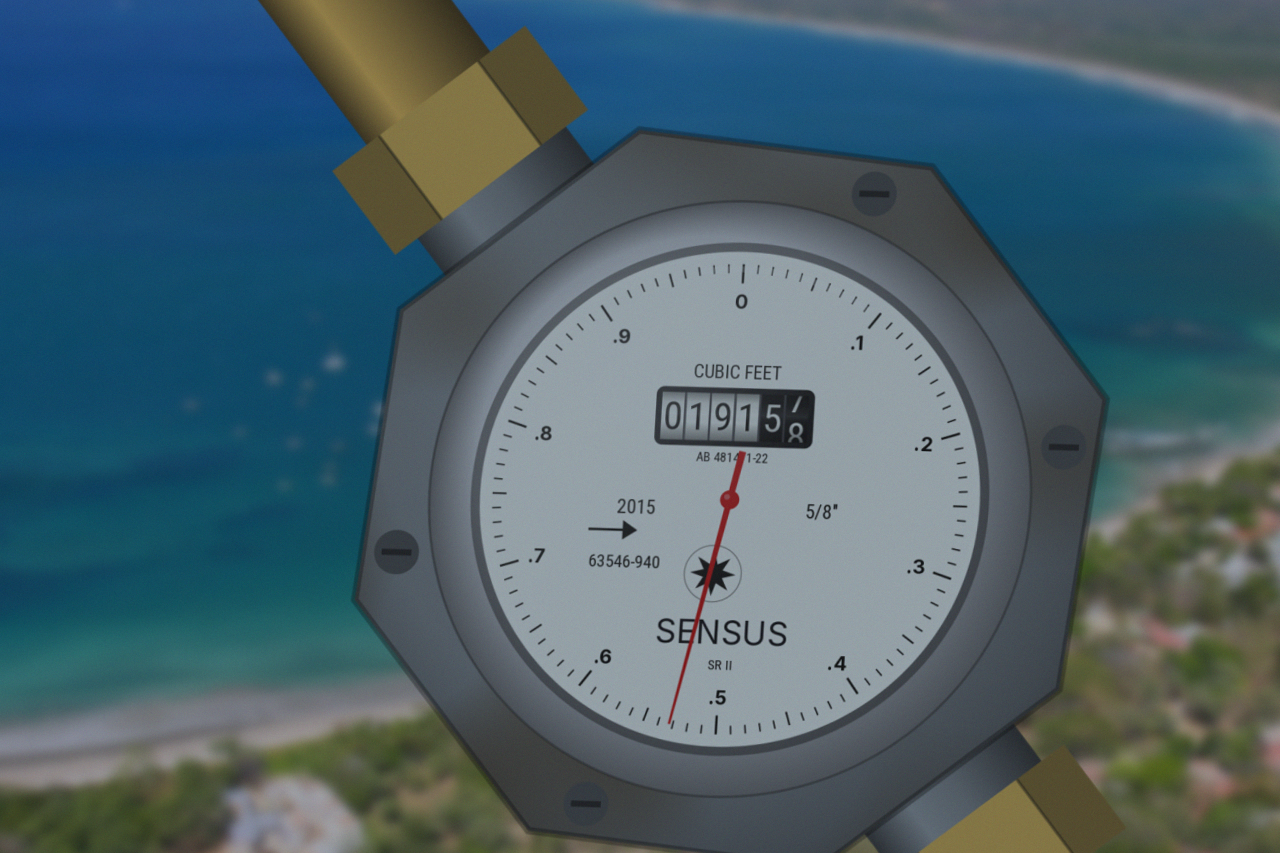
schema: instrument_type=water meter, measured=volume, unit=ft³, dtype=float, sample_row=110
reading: 19157.53
